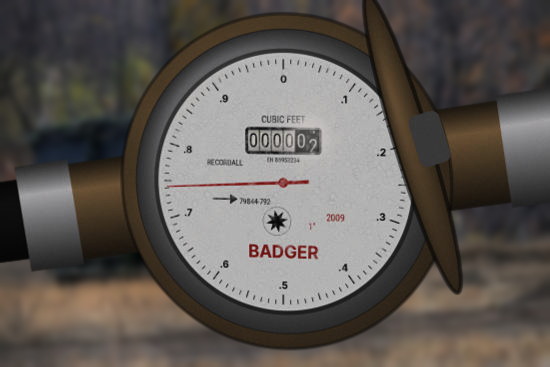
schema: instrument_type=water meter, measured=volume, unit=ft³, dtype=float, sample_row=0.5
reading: 1.74
